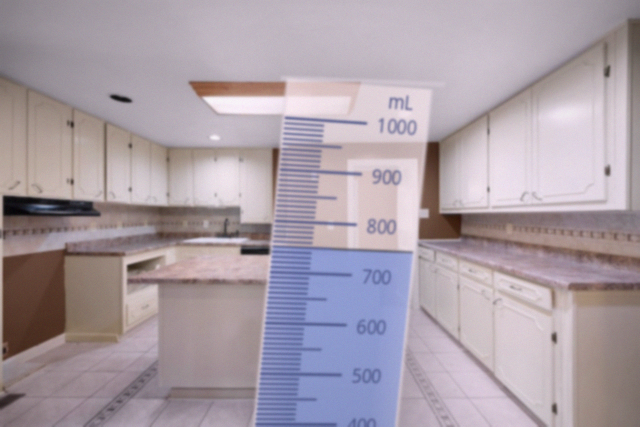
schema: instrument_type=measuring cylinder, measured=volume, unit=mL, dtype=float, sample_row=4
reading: 750
